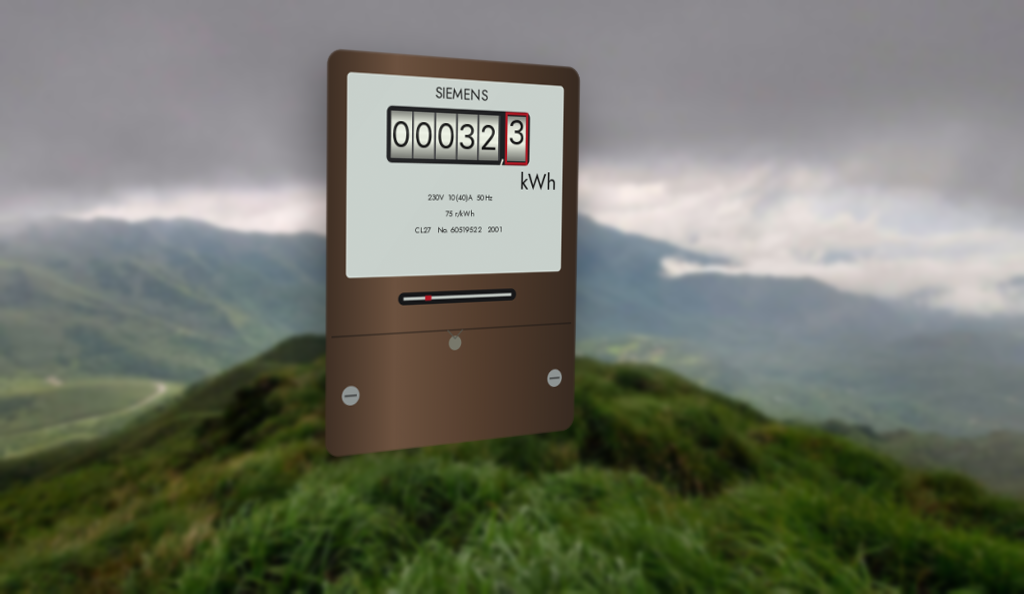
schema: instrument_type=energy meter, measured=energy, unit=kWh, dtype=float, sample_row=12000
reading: 32.3
